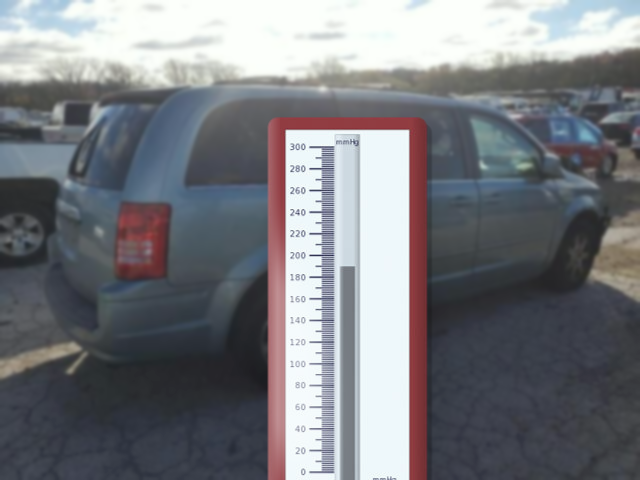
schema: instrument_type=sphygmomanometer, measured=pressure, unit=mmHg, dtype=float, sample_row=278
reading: 190
